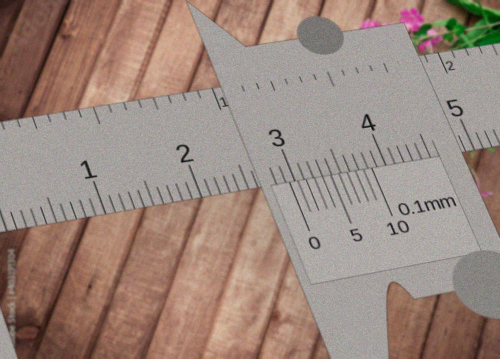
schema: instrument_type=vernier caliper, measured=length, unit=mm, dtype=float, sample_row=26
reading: 29.4
